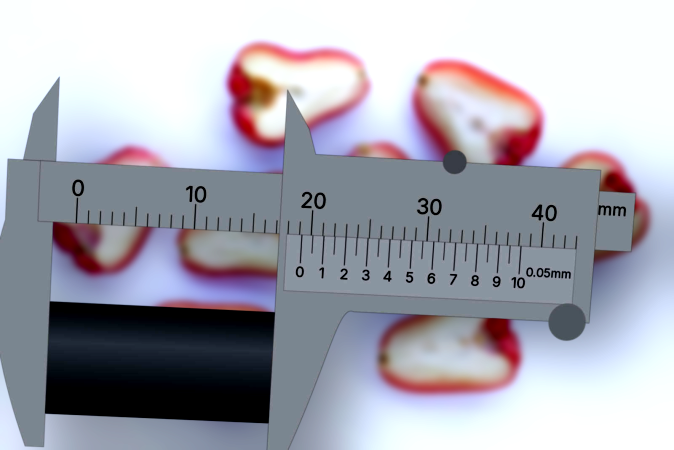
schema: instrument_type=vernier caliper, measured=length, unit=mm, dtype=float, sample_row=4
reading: 19.2
